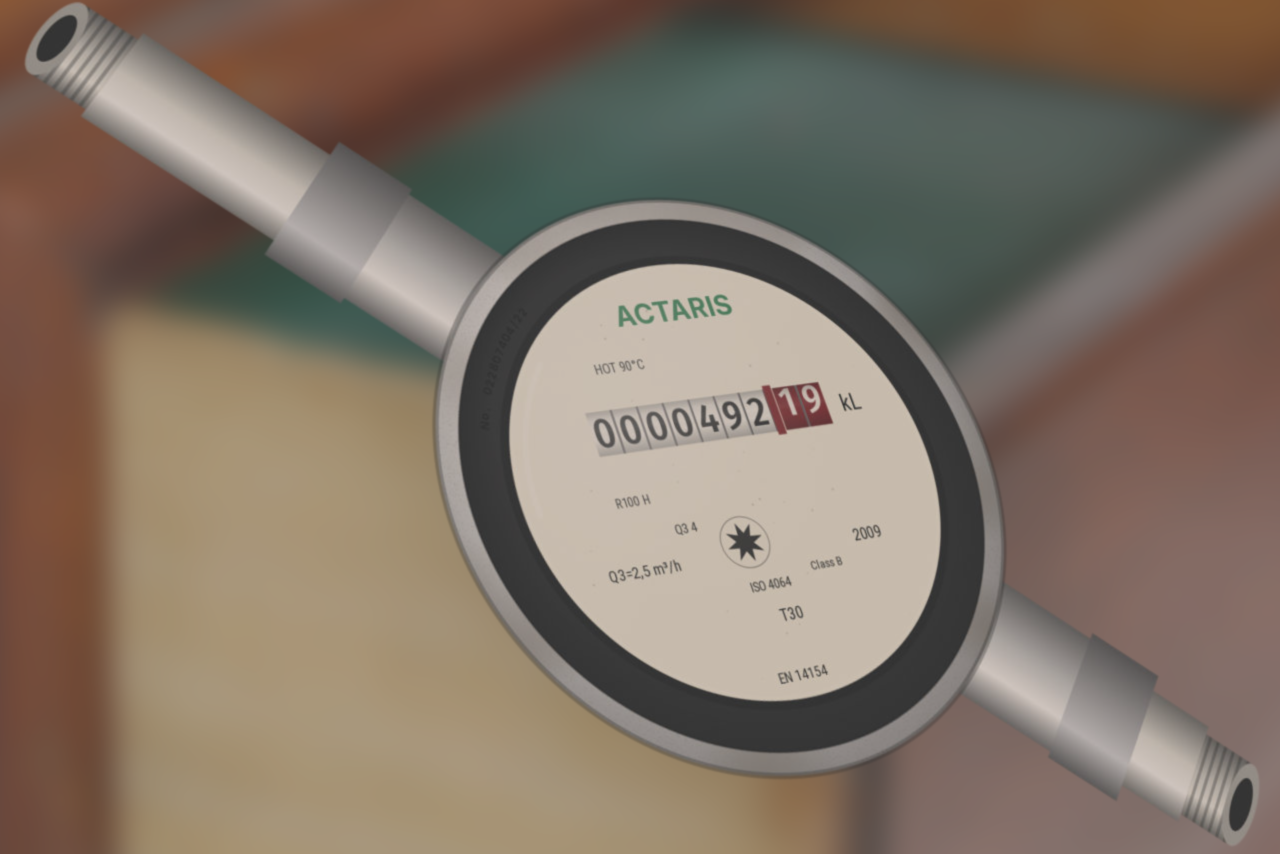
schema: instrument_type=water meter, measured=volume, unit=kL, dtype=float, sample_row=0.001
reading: 492.19
